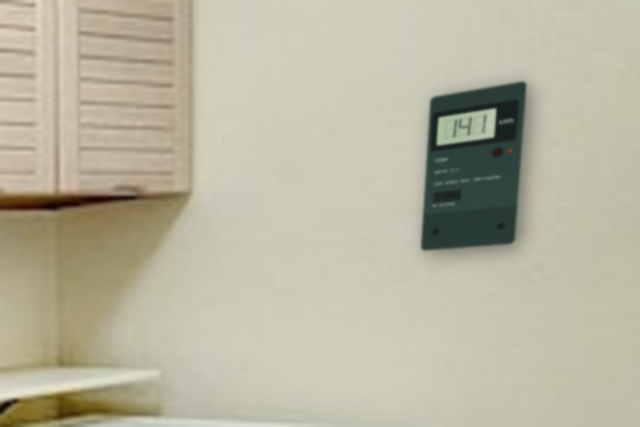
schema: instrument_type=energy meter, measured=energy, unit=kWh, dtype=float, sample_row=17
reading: 141
